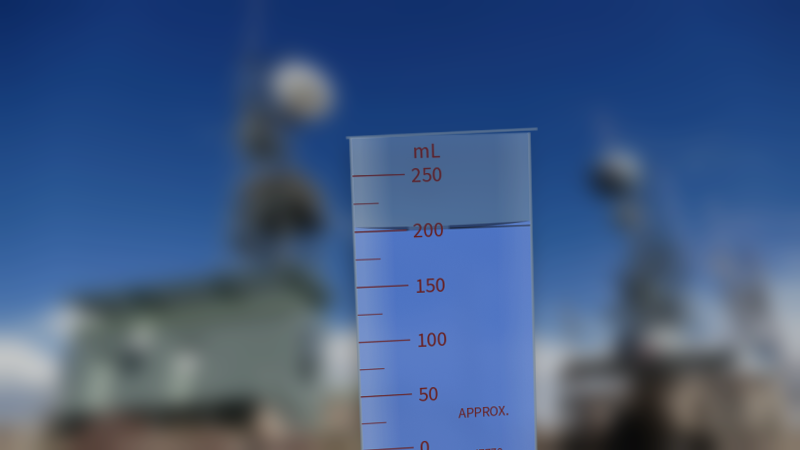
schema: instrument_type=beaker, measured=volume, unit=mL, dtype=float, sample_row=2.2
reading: 200
